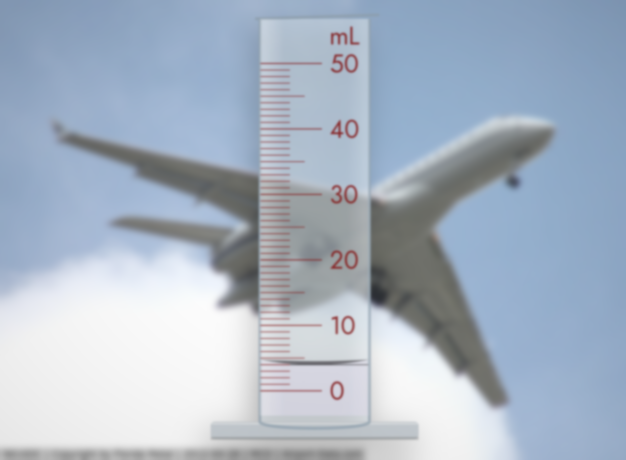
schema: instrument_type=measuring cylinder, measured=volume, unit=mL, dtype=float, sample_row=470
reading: 4
